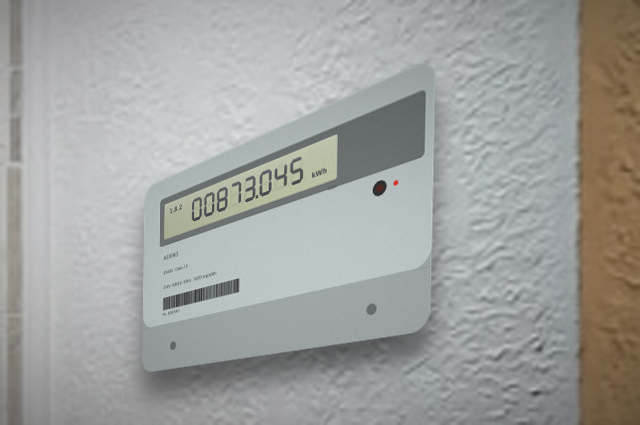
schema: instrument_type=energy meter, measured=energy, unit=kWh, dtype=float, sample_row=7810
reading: 873.045
